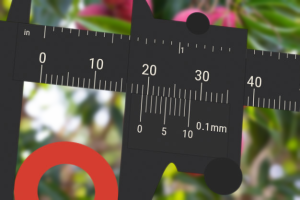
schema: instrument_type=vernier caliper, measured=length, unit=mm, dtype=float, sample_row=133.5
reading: 19.0
